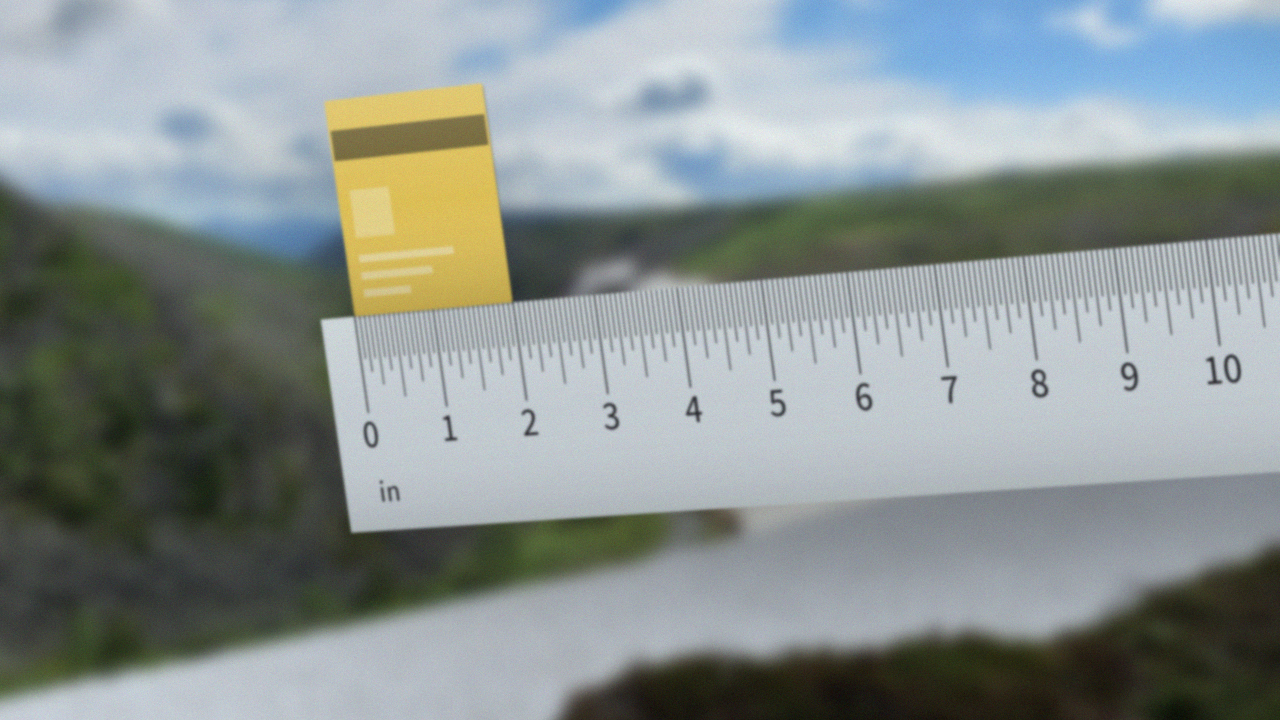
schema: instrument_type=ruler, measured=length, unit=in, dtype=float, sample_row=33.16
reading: 2
